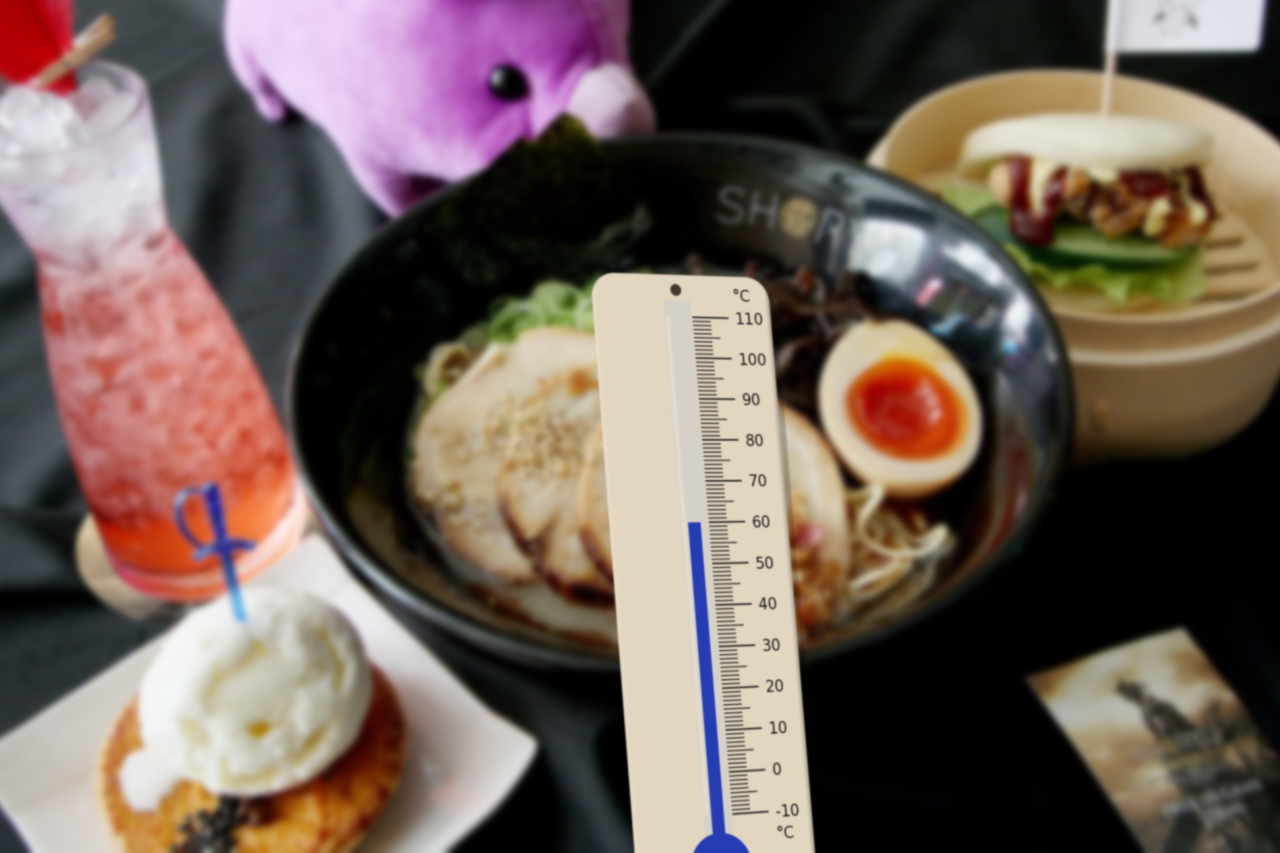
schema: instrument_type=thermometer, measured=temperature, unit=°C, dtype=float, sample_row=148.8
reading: 60
